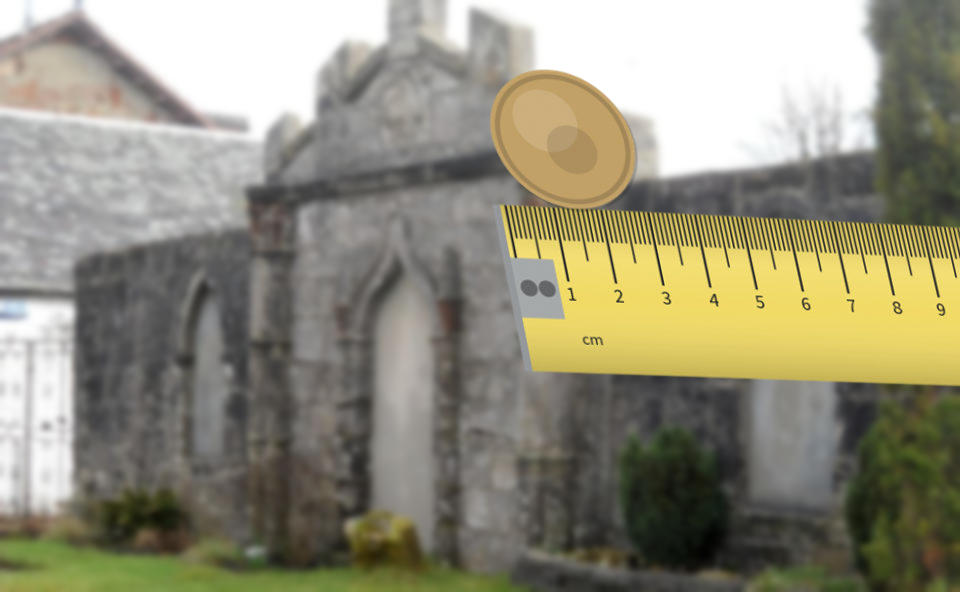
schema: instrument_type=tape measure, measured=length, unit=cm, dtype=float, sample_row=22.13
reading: 3
